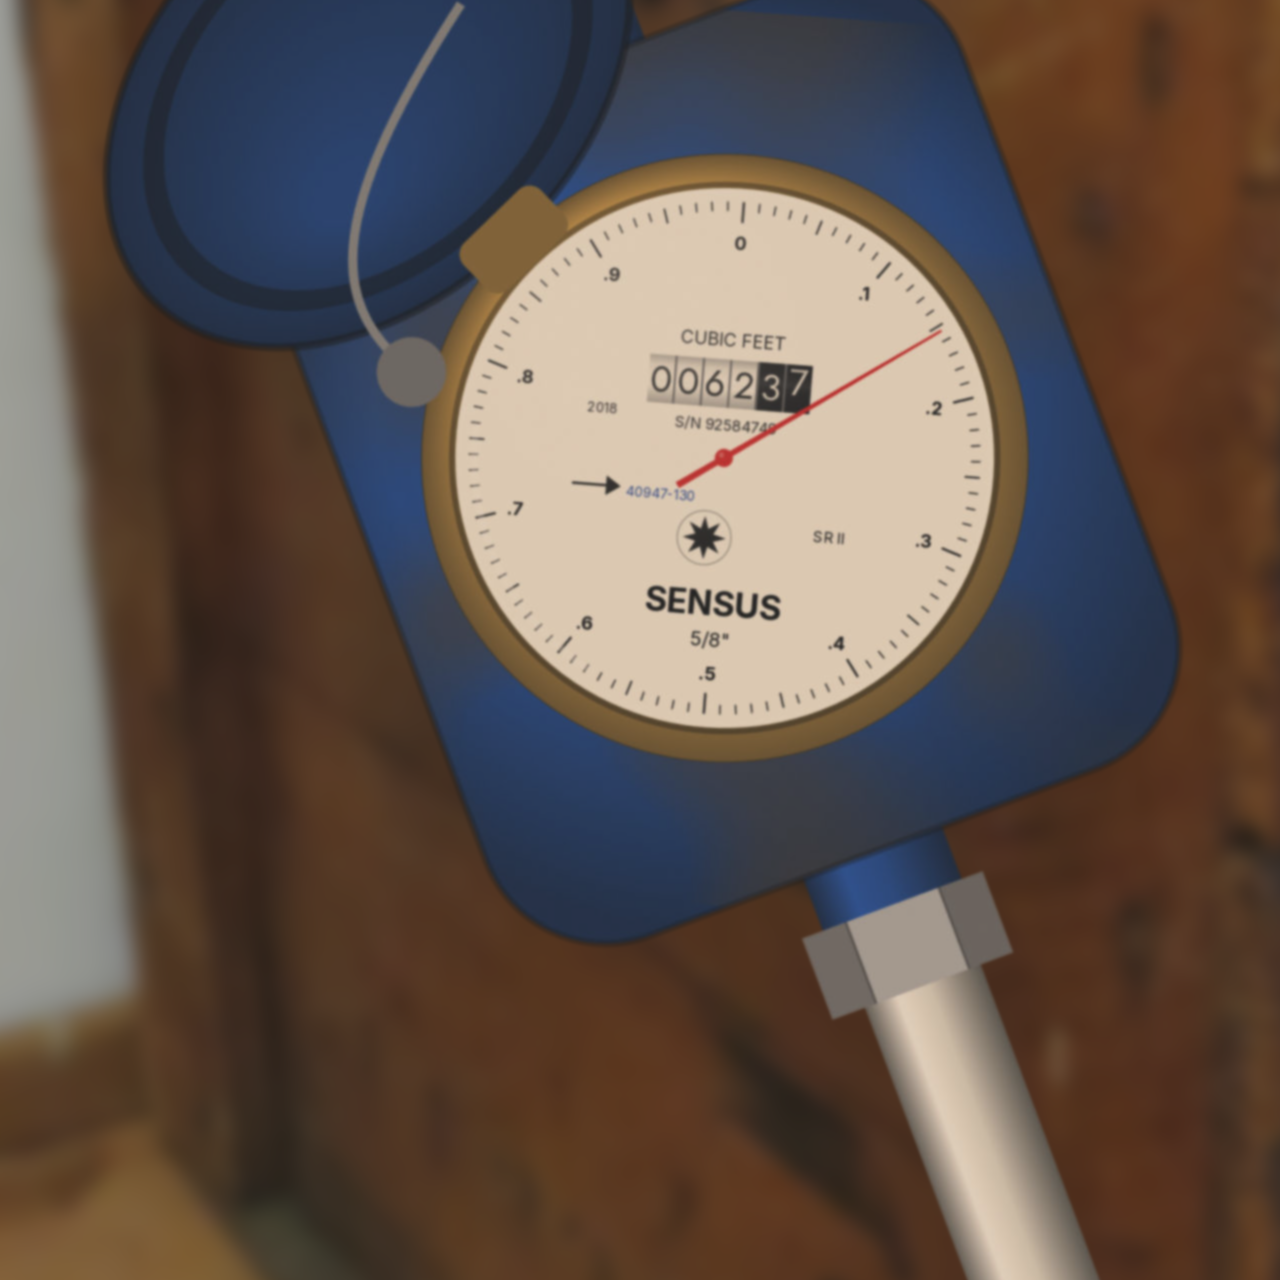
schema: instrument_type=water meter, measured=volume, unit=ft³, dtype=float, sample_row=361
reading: 6237.15
